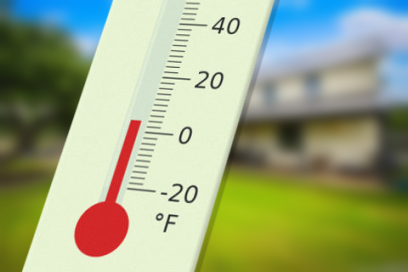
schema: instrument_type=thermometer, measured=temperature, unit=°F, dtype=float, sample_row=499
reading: 4
